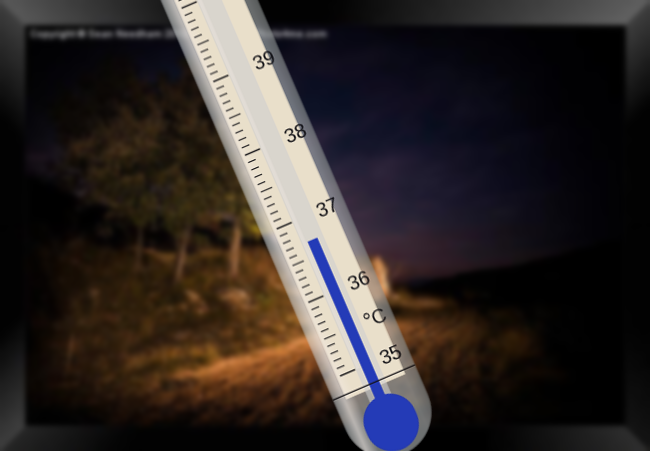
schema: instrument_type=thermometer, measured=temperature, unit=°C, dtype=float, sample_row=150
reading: 36.7
